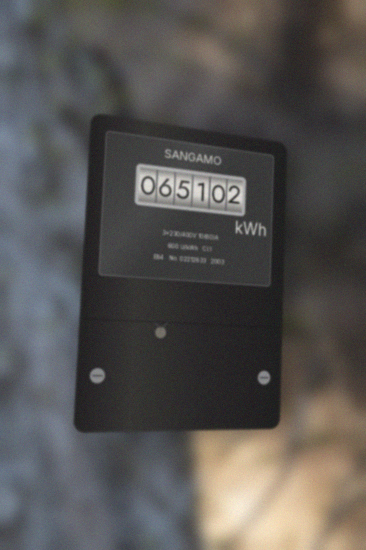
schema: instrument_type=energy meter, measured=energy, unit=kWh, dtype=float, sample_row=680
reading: 65102
